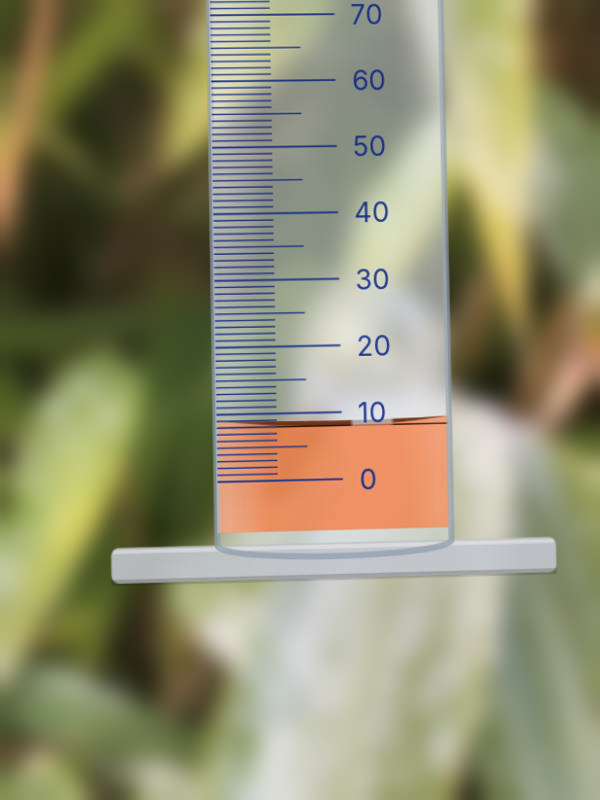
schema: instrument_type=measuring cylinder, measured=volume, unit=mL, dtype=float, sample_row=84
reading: 8
